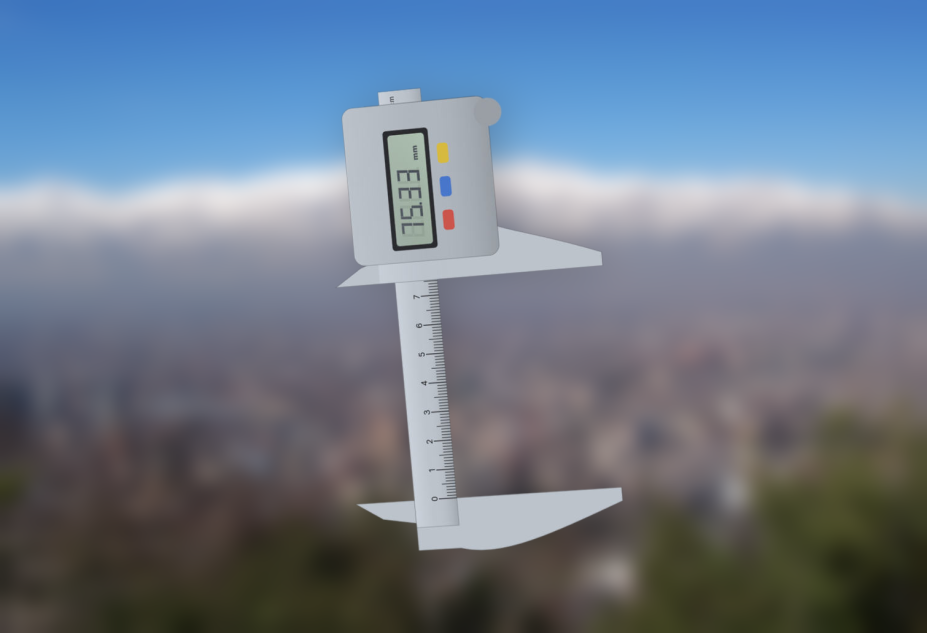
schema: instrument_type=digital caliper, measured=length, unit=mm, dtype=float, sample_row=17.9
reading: 75.33
